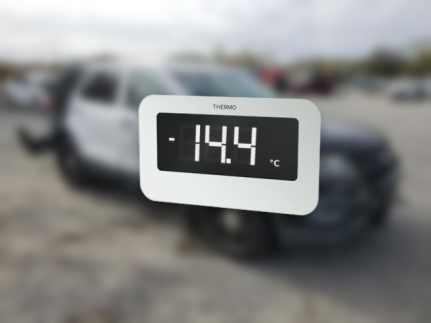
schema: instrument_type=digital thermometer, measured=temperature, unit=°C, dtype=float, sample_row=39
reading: -14.4
